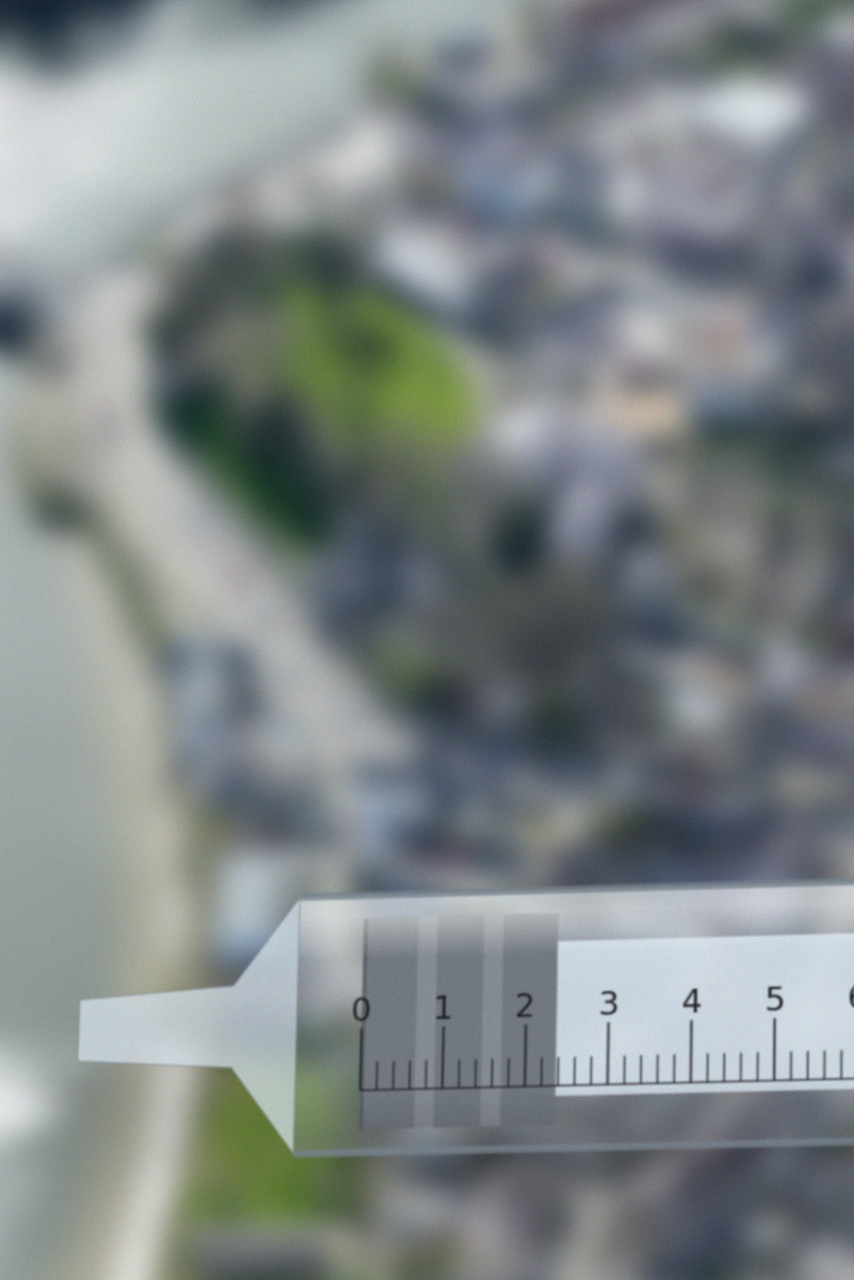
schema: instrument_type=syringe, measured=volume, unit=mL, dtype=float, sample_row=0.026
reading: 0
